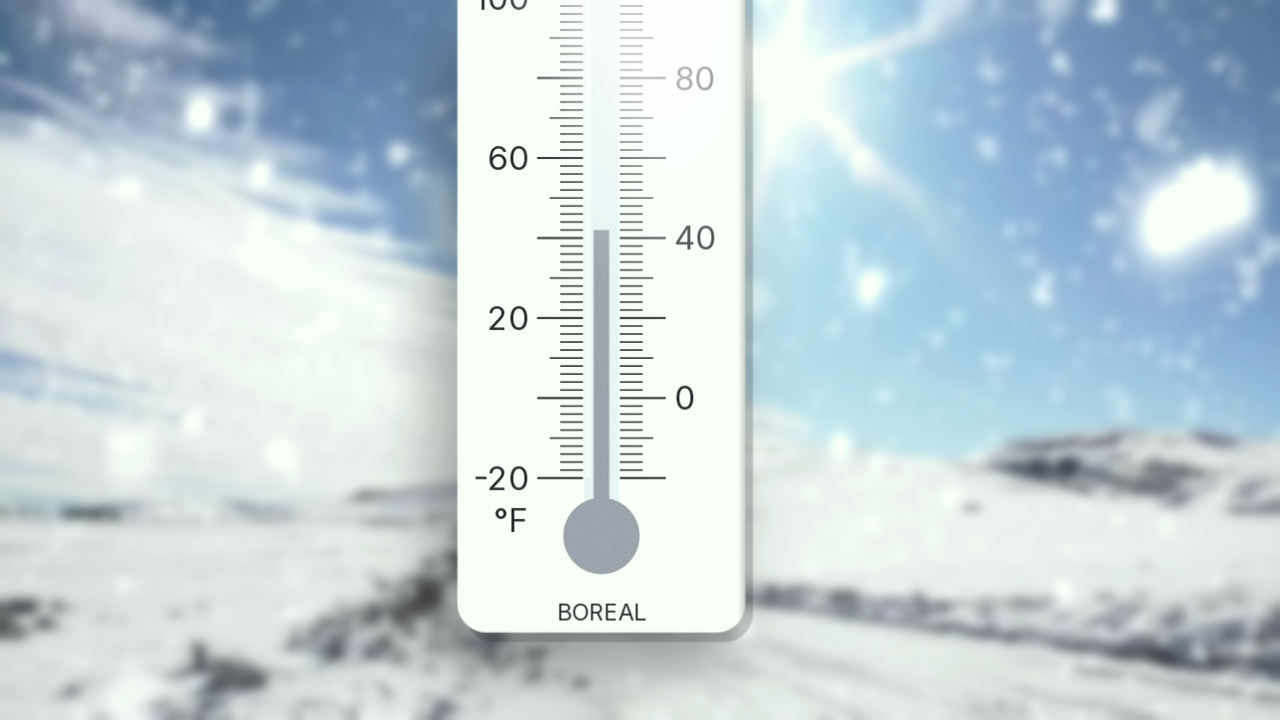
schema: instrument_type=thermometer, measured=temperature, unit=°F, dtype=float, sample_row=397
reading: 42
